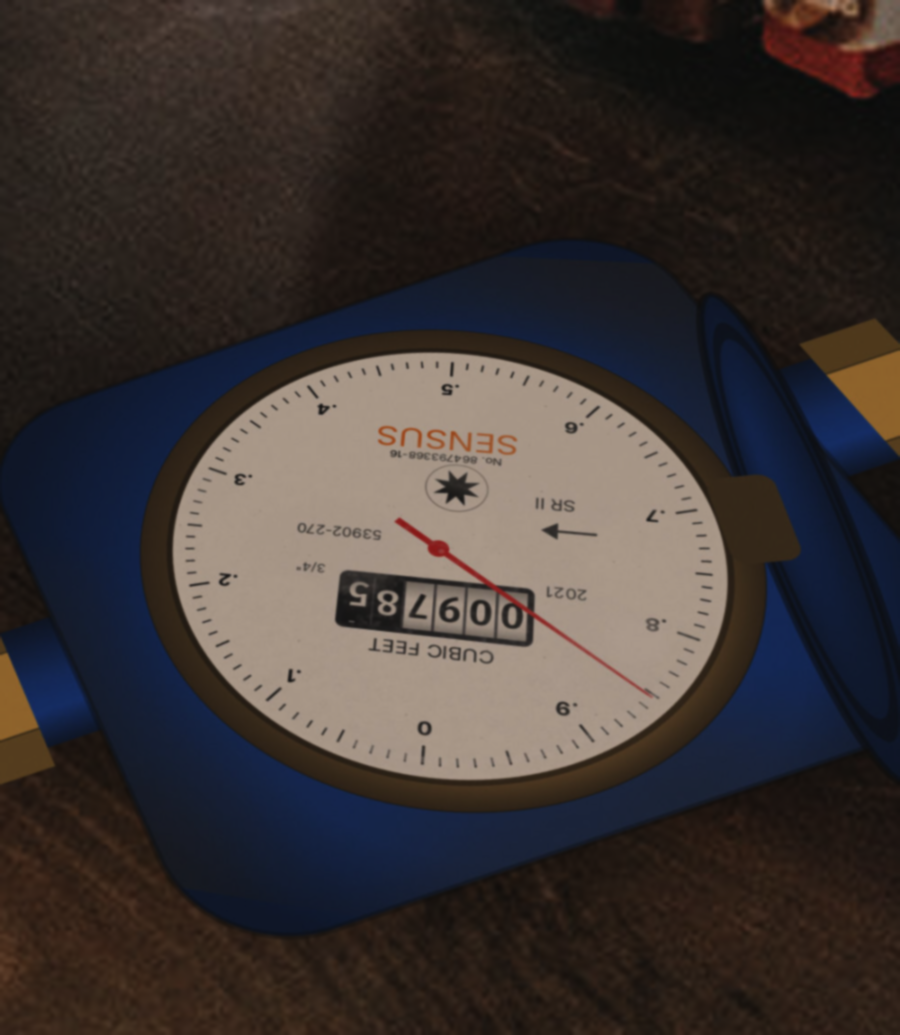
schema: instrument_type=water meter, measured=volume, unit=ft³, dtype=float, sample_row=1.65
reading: 9784.85
